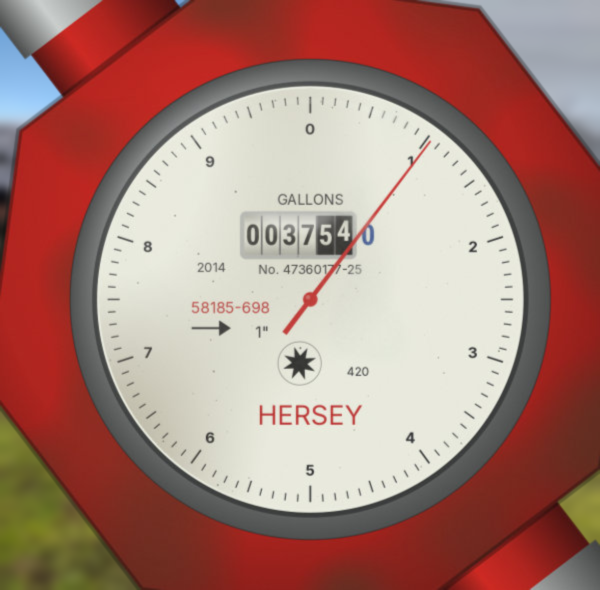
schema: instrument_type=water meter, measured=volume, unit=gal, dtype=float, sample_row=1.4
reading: 37541.0
